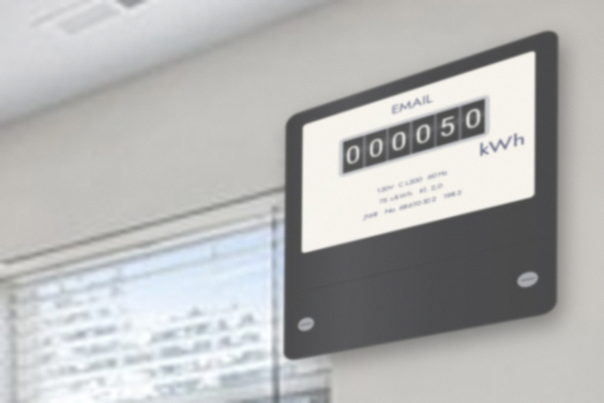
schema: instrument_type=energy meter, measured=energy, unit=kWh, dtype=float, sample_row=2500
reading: 50
